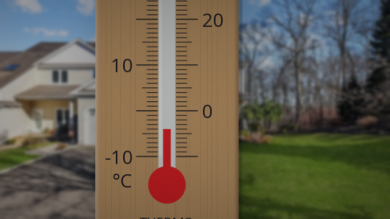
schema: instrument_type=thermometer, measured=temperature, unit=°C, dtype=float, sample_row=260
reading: -4
